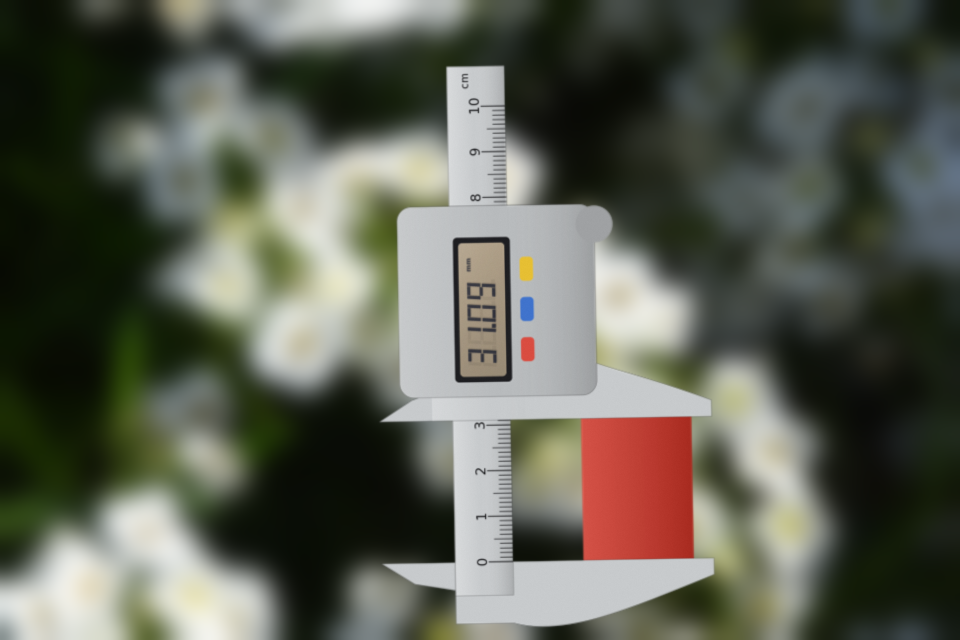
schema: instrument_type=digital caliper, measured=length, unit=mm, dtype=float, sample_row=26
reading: 31.09
